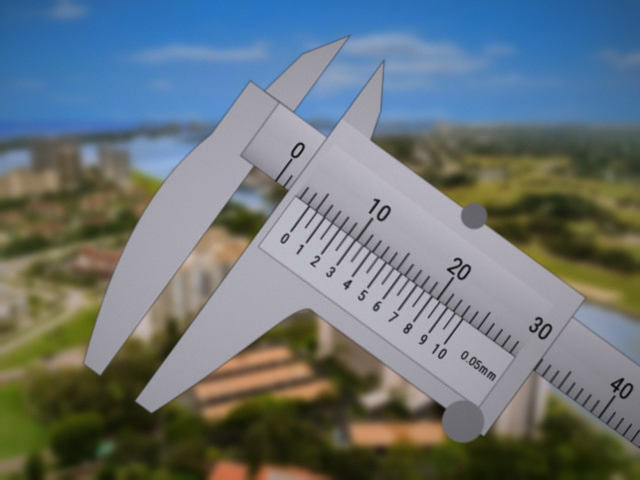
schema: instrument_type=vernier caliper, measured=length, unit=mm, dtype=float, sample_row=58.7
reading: 4.2
